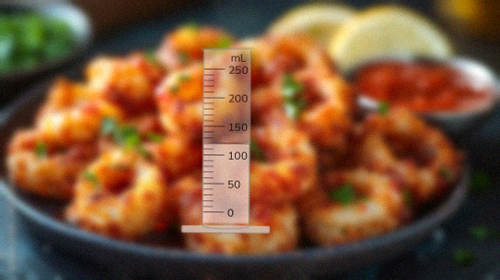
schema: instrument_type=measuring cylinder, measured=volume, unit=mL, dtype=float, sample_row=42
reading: 120
